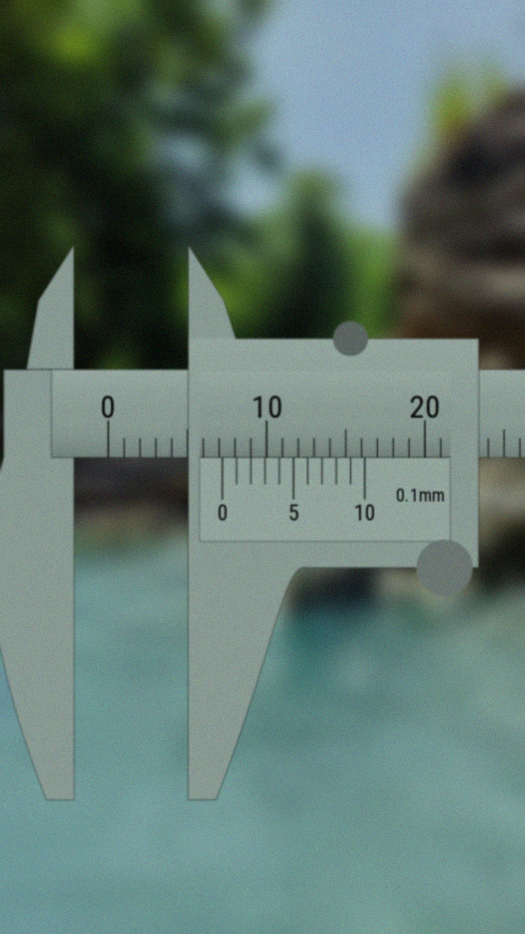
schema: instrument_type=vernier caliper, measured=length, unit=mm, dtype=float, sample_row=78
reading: 7.2
